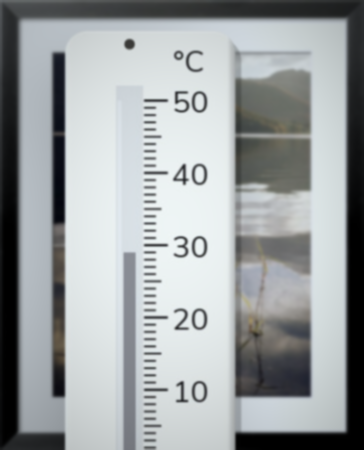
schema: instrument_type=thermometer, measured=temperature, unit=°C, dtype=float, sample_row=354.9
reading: 29
